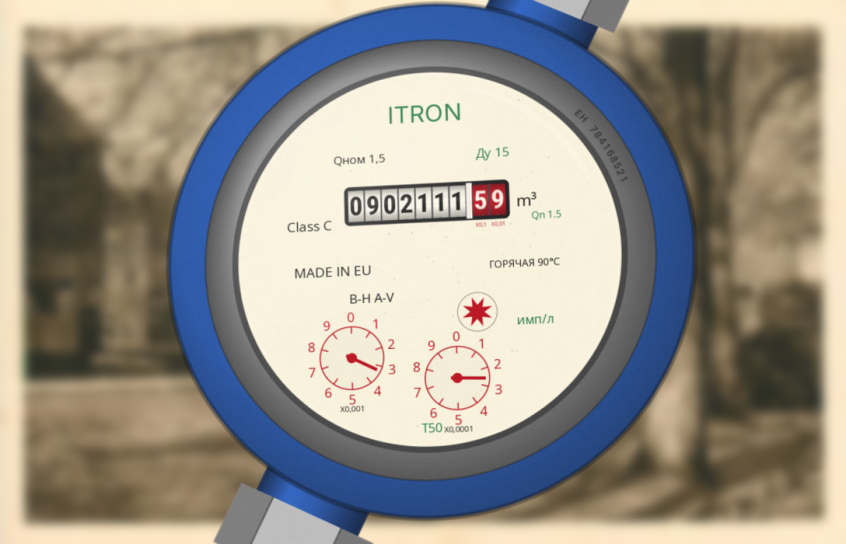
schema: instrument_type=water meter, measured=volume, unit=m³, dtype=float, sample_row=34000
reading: 902111.5932
